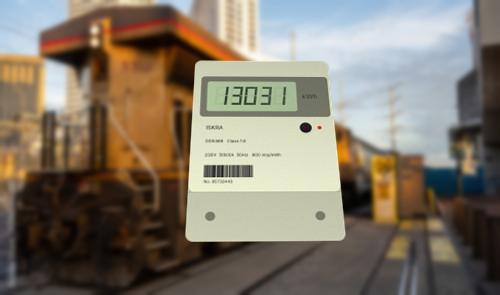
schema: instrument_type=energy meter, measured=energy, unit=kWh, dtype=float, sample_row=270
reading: 13031
